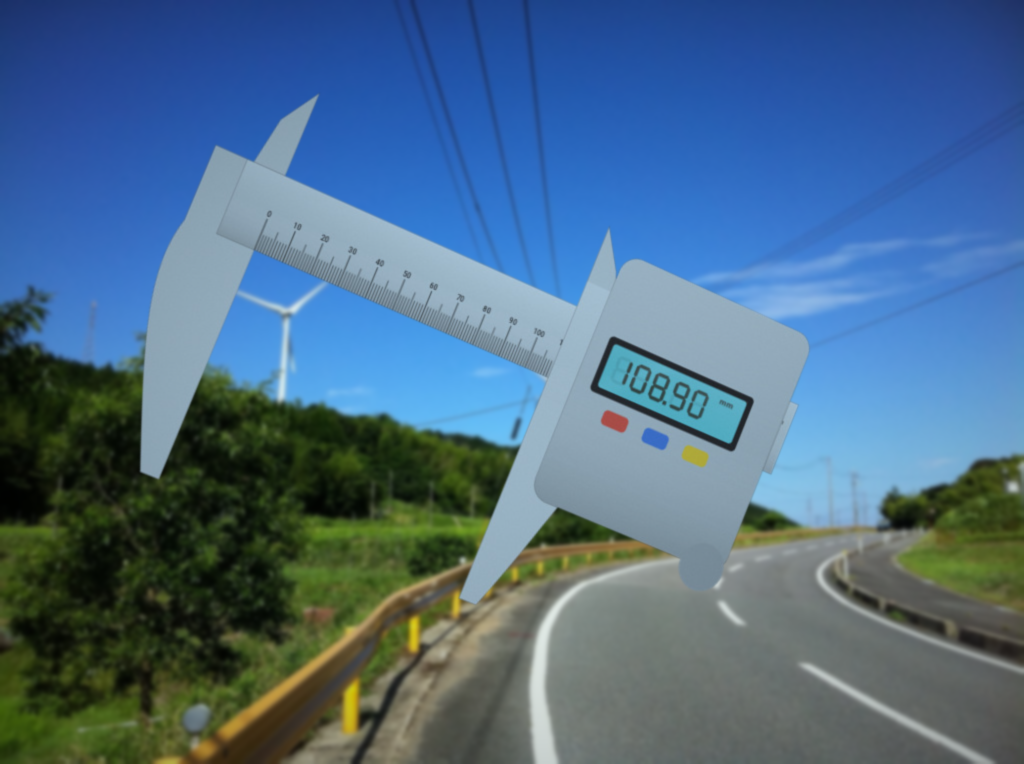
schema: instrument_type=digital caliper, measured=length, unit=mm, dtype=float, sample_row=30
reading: 108.90
